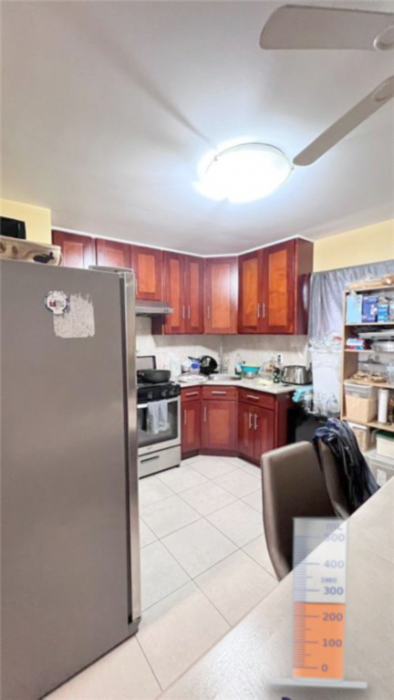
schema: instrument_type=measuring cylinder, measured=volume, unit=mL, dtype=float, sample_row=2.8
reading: 250
